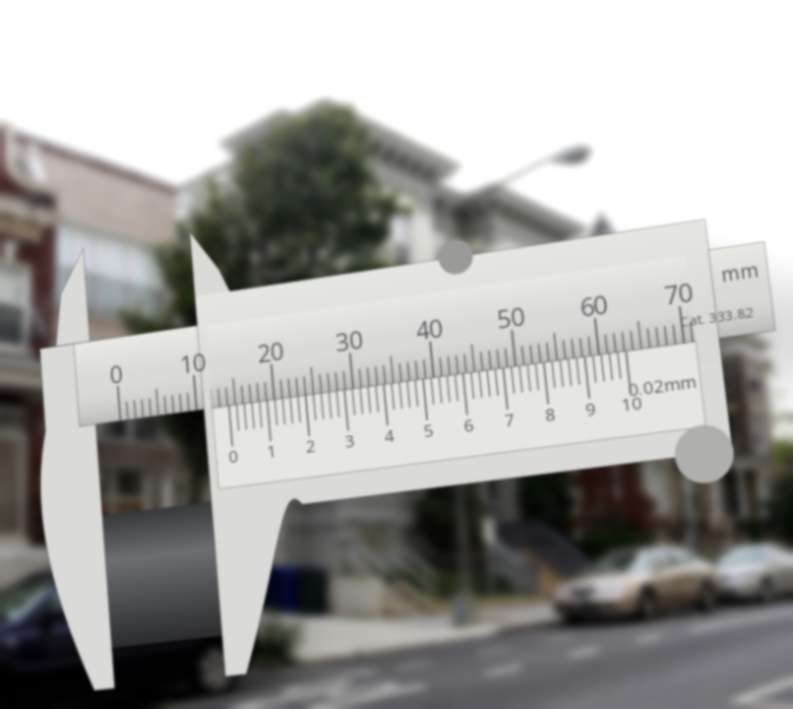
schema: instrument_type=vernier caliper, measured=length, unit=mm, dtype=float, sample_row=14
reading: 14.2
